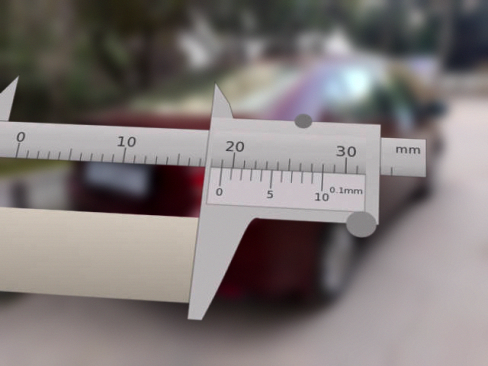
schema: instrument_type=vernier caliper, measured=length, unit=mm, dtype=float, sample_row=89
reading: 19.0
